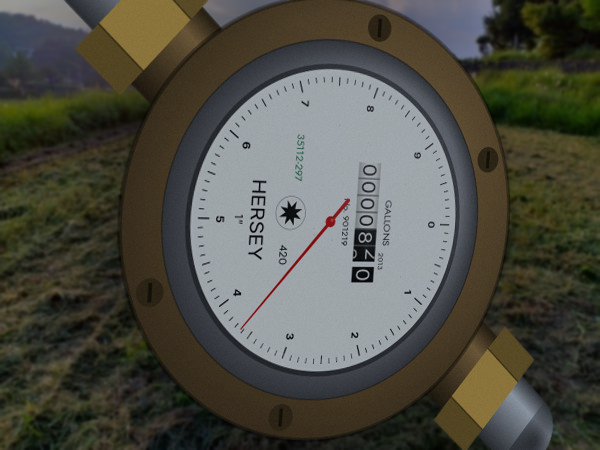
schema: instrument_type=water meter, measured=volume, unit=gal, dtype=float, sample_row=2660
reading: 823.6
